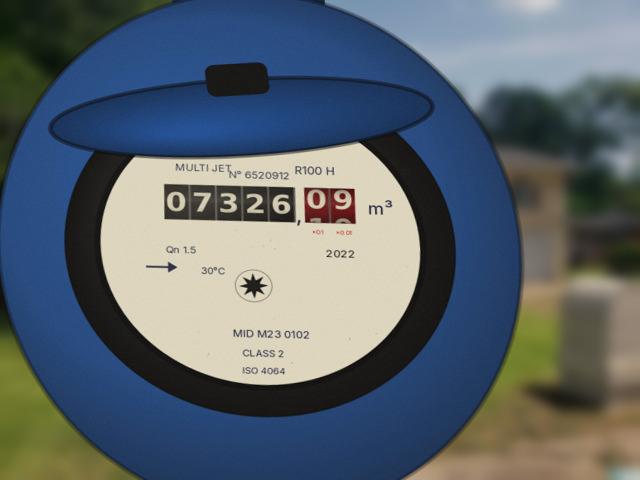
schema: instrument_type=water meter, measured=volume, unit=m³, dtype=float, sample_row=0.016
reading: 7326.09
